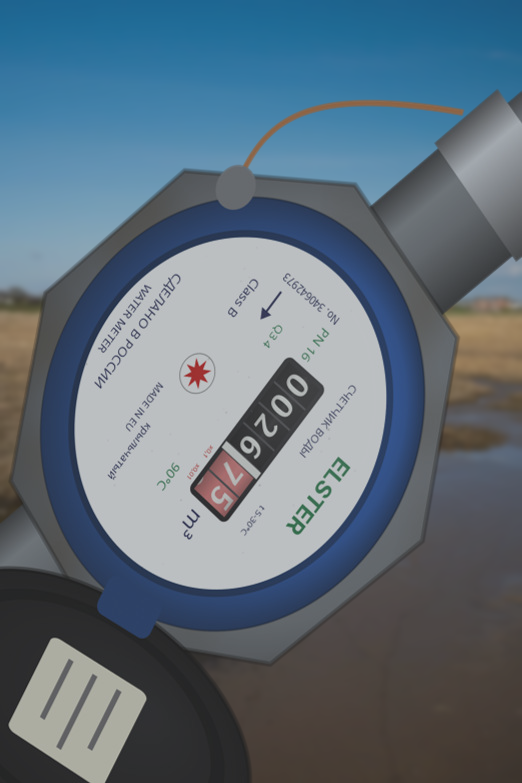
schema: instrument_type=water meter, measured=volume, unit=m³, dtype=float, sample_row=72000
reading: 26.75
